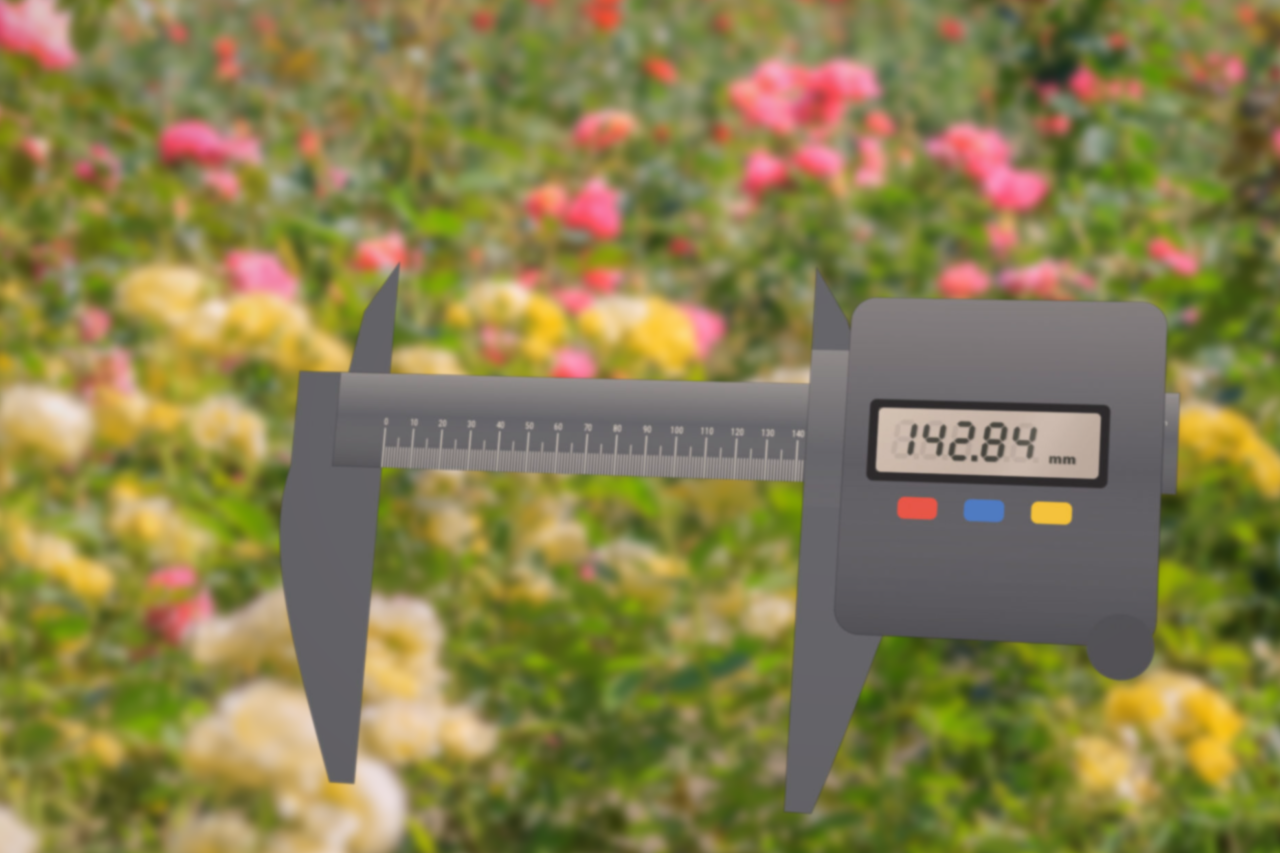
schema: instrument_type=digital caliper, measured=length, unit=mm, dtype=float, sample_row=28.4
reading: 142.84
